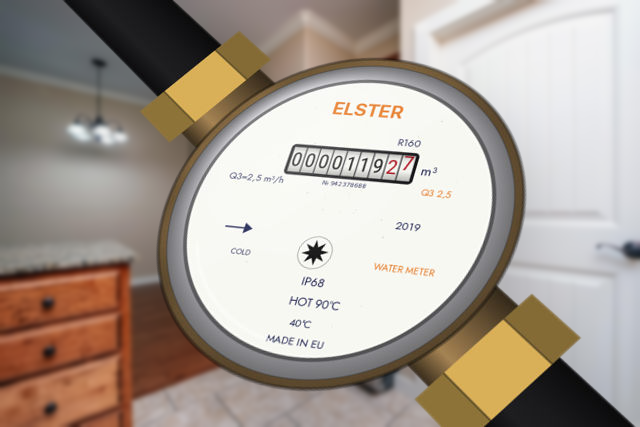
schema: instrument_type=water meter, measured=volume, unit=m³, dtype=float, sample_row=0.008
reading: 119.27
